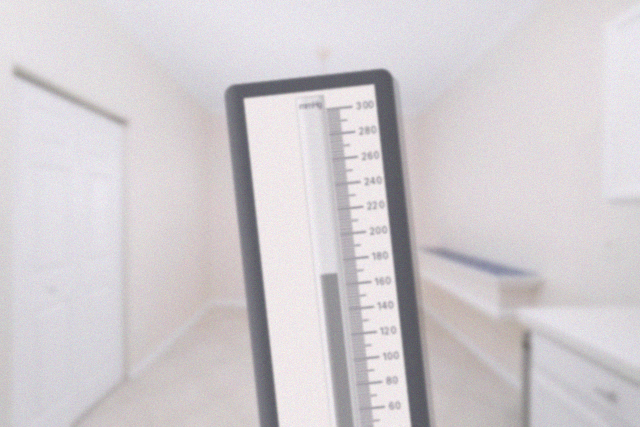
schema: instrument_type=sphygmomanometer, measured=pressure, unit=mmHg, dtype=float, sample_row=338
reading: 170
